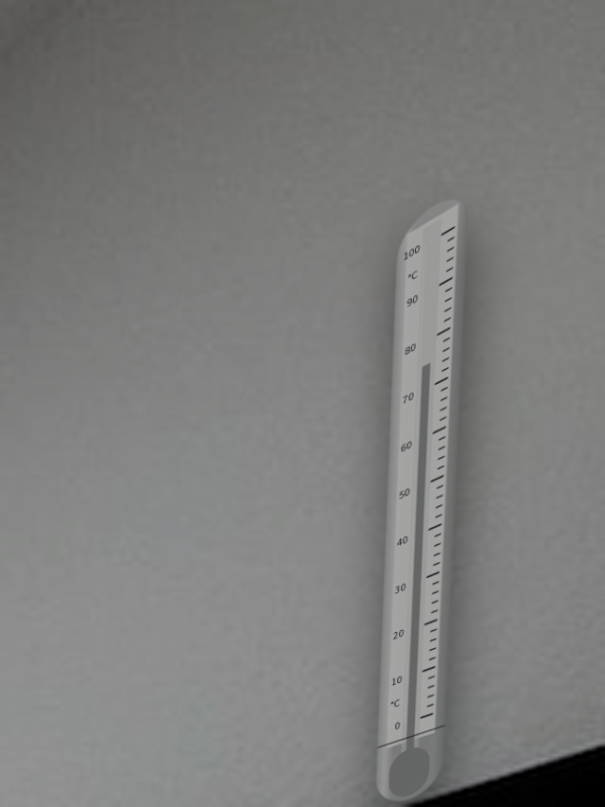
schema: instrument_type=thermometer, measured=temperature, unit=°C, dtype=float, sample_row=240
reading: 75
